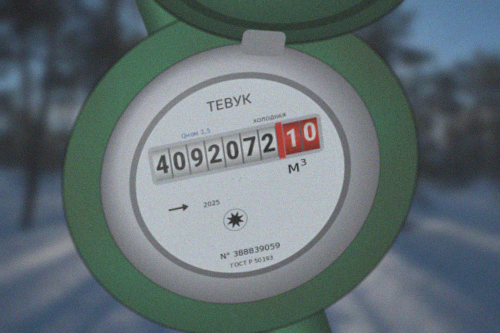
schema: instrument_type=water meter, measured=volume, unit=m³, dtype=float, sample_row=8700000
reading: 4092072.10
